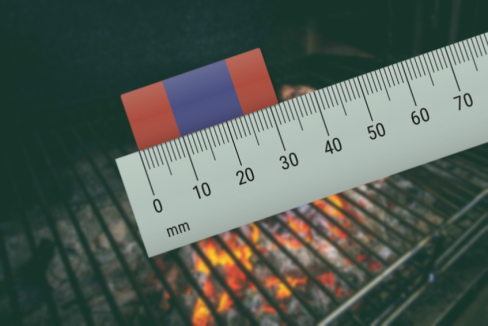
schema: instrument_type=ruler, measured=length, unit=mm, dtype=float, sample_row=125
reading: 32
